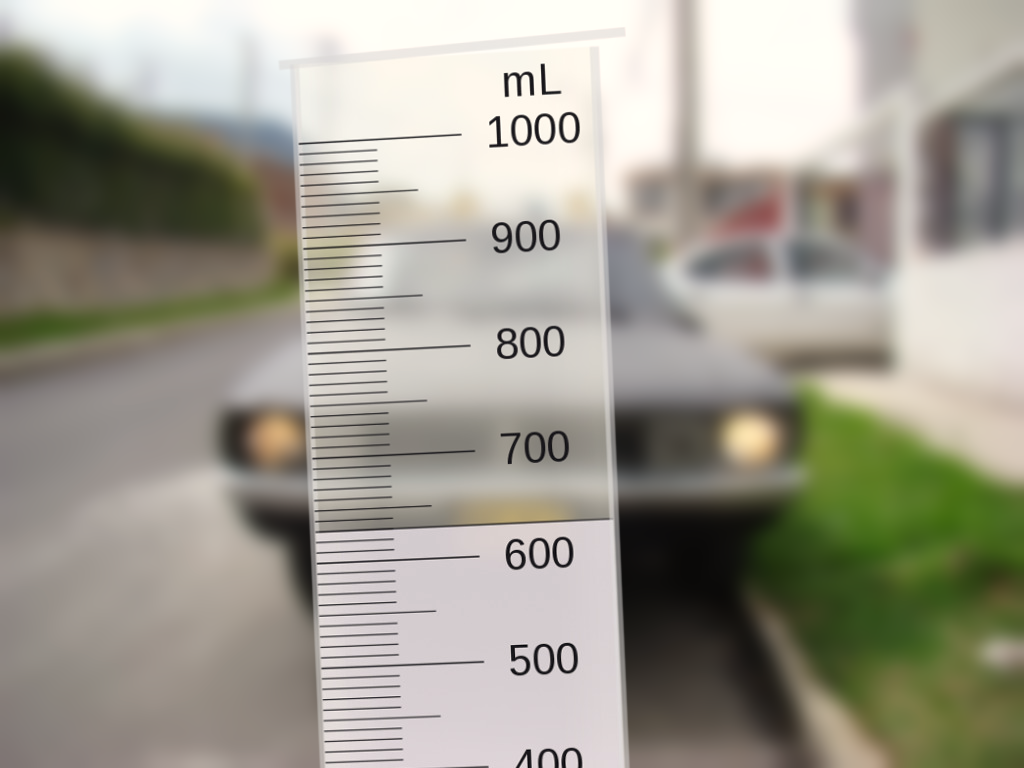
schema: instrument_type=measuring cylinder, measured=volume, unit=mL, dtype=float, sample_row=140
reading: 630
